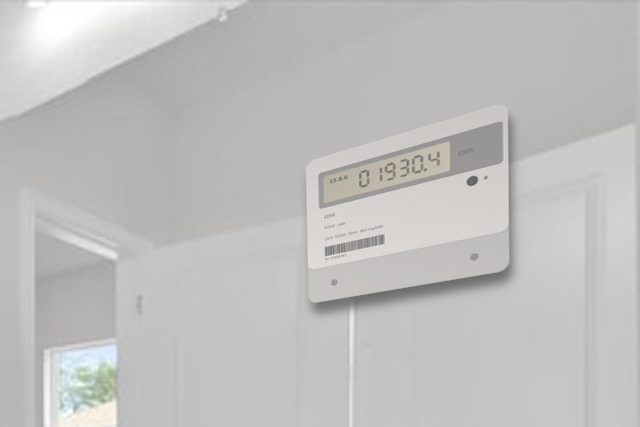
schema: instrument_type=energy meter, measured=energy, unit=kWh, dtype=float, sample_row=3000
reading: 1930.4
